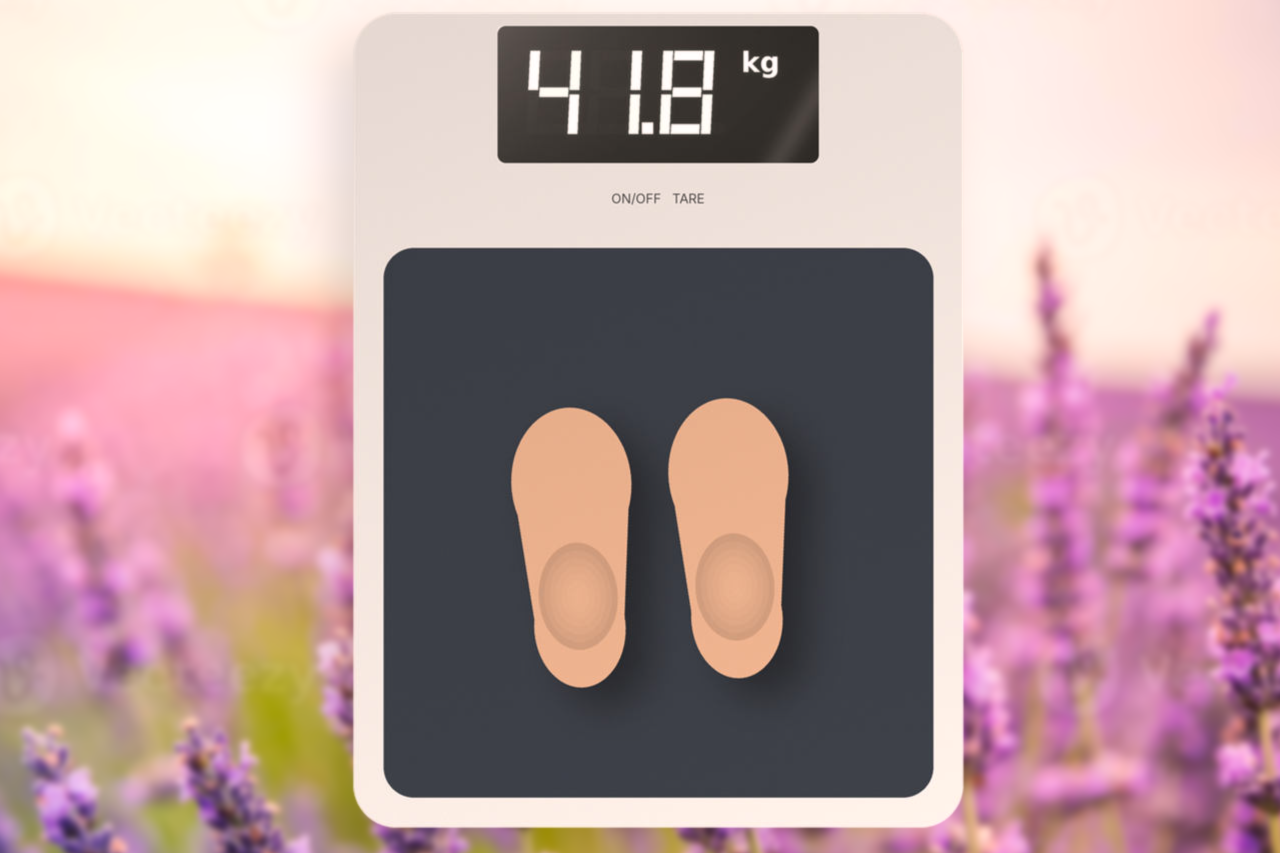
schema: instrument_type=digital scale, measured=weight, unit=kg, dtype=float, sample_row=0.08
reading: 41.8
